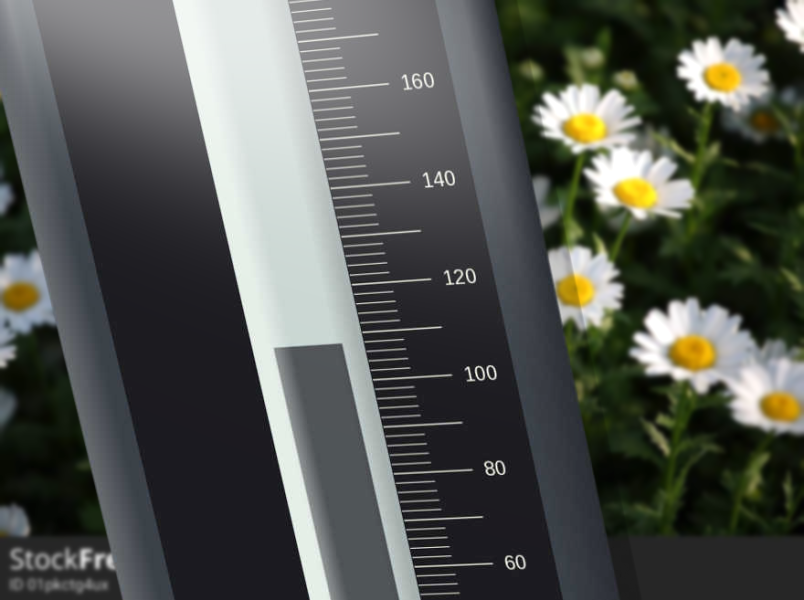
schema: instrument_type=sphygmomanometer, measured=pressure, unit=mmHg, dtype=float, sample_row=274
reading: 108
